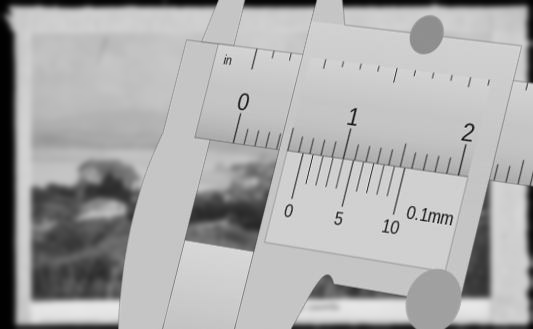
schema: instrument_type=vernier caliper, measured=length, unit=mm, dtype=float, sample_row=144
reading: 6.4
